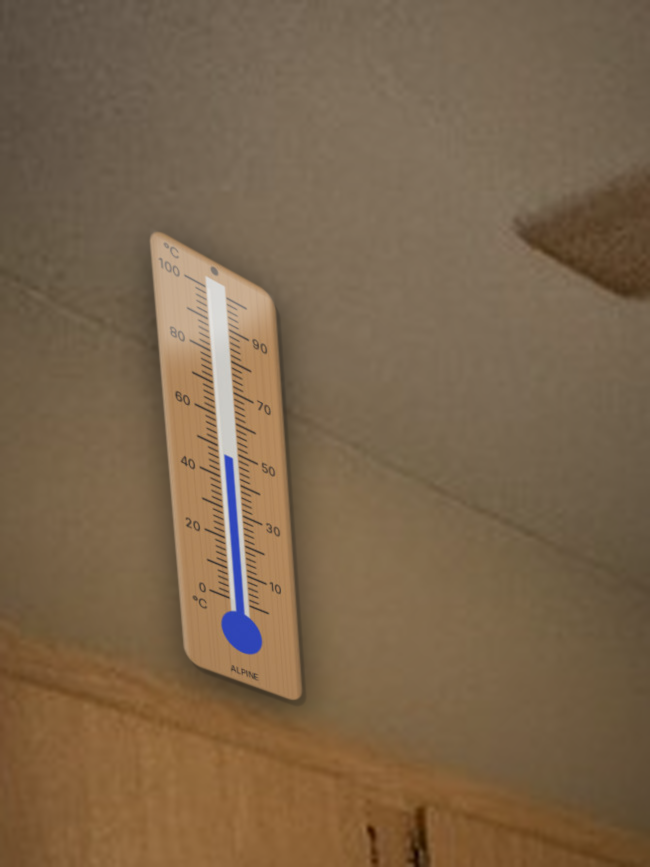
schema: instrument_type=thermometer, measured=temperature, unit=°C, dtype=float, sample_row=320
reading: 48
